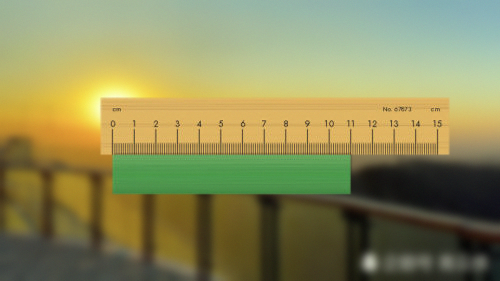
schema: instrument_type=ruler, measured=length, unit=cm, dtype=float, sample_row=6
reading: 11
